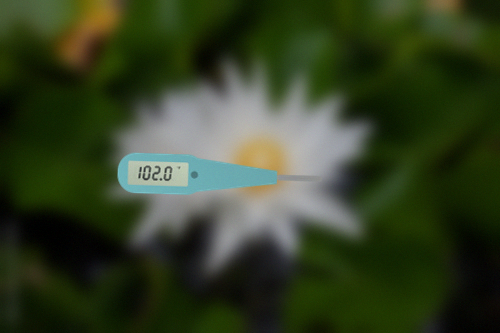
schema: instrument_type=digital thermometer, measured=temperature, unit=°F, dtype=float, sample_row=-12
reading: 102.0
